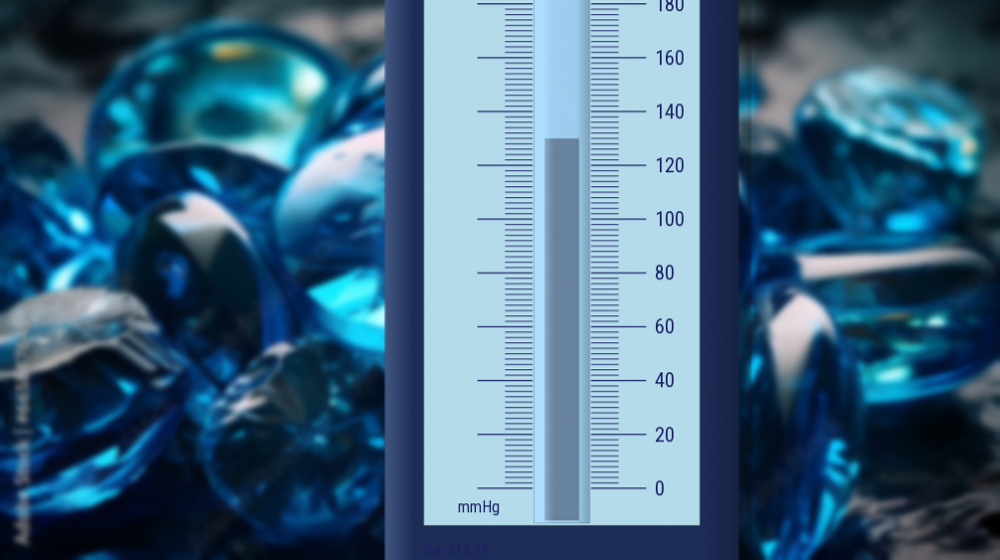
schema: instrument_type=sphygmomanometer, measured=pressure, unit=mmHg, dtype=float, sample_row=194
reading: 130
